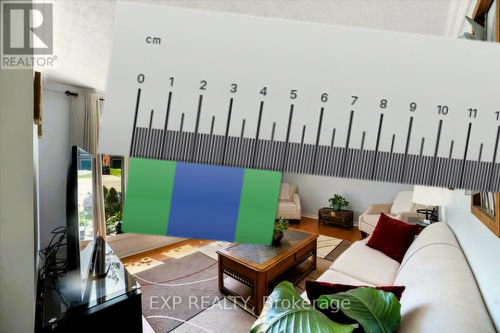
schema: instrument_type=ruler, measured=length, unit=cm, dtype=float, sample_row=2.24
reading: 5
